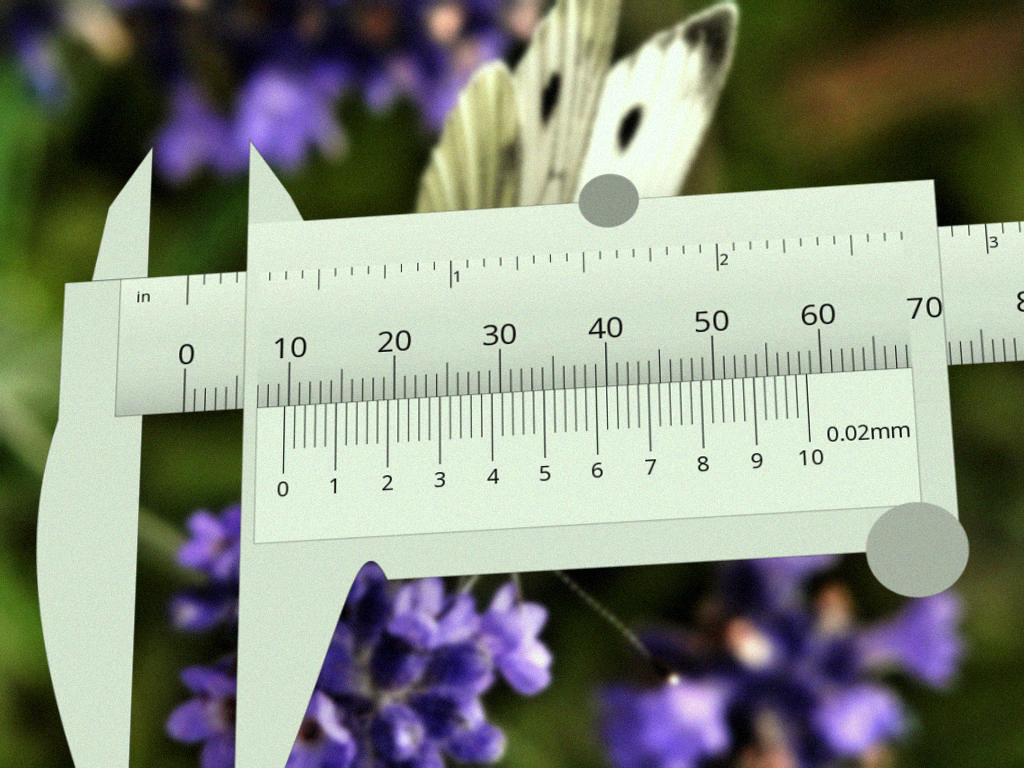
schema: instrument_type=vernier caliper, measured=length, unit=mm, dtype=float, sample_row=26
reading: 9.6
